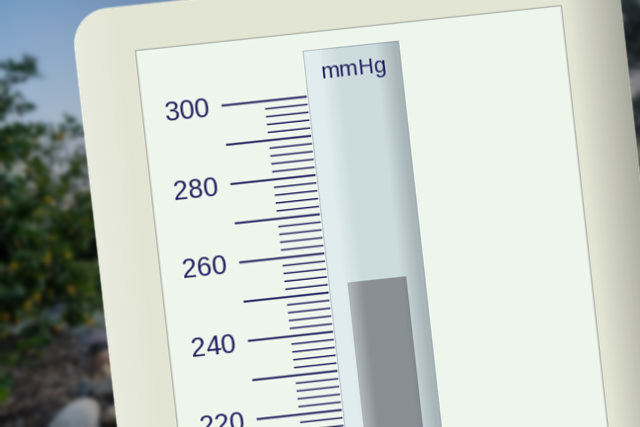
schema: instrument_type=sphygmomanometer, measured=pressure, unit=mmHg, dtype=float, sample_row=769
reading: 252
